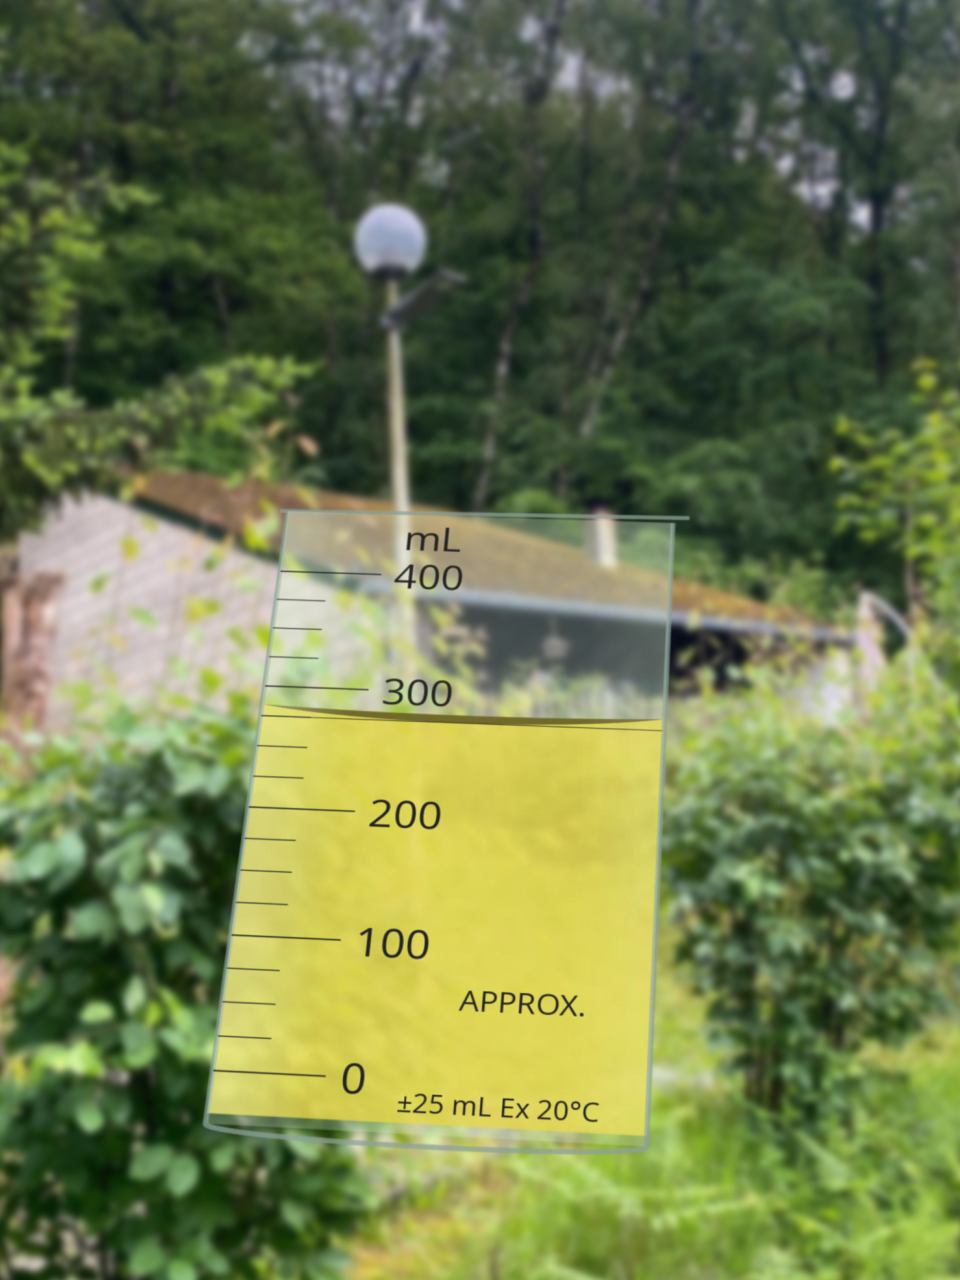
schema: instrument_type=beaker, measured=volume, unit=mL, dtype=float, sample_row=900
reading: 275
